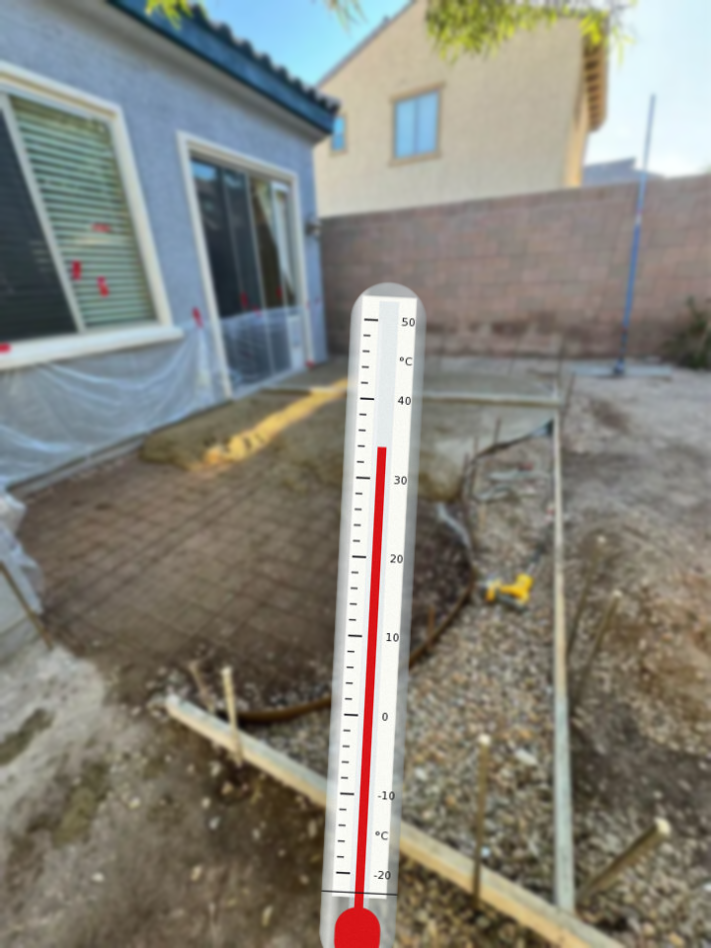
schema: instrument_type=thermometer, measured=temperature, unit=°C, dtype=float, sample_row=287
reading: 34
